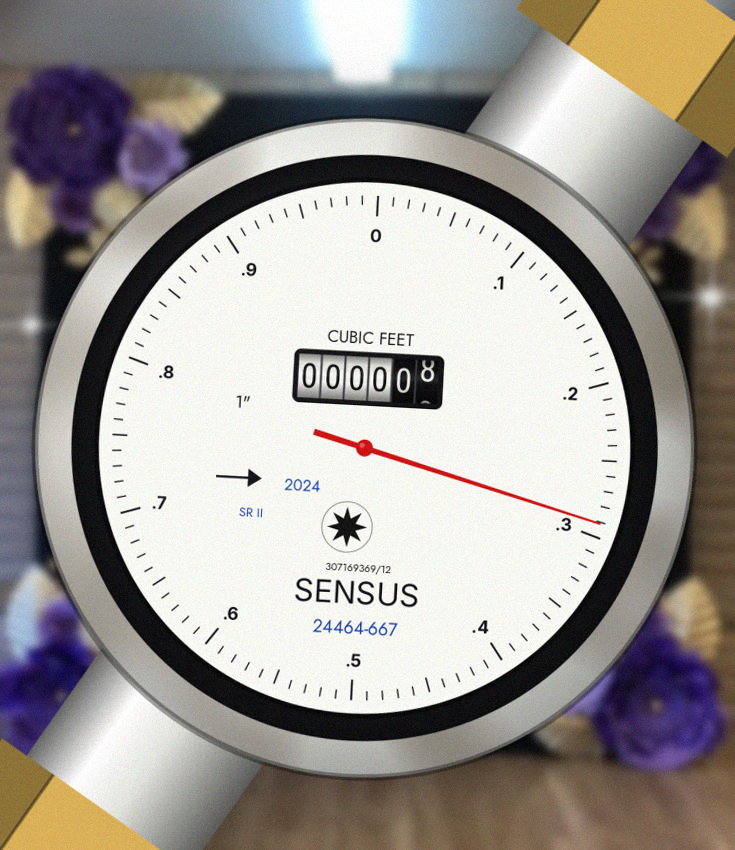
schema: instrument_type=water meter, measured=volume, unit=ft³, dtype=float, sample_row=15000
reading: 8.29
